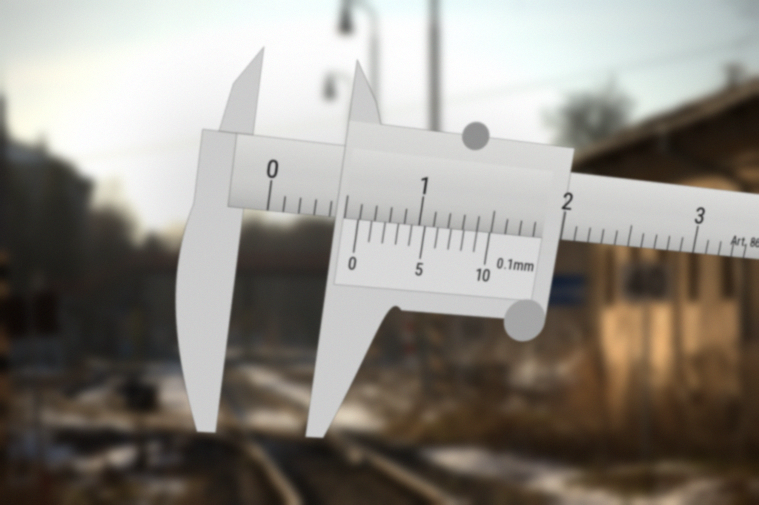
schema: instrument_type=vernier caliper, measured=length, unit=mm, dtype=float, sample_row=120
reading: 5.9
